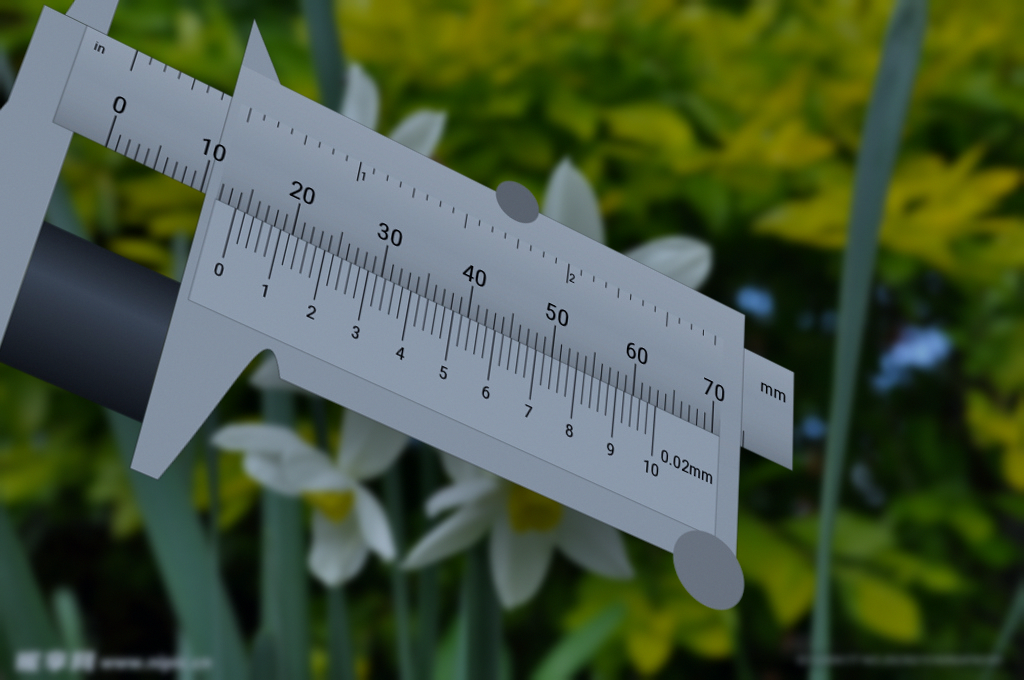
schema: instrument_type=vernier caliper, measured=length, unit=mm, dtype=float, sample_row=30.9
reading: 13.8
